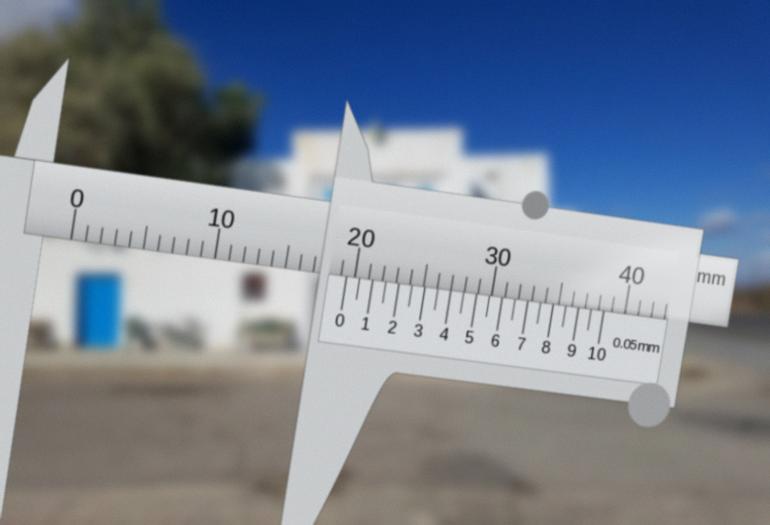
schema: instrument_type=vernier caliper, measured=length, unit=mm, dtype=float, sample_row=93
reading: 19.4
